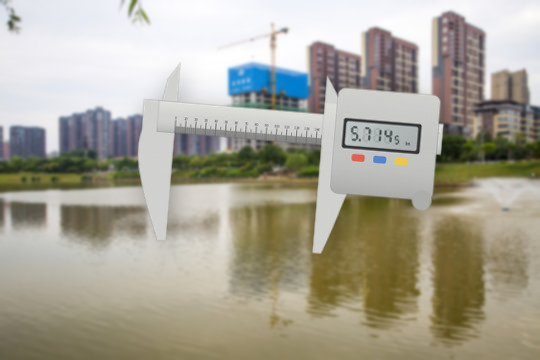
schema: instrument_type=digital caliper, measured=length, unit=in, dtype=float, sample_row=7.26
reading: 5.7145
